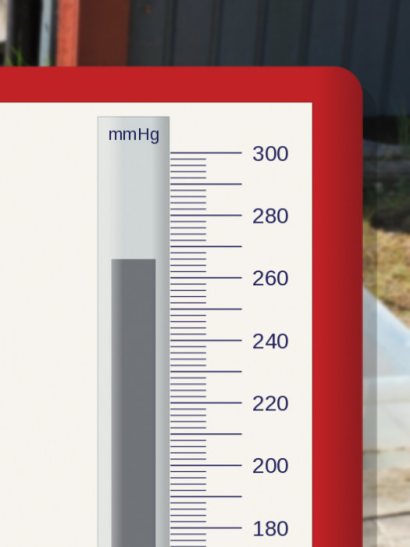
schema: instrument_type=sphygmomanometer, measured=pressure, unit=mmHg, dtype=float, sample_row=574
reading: 266
